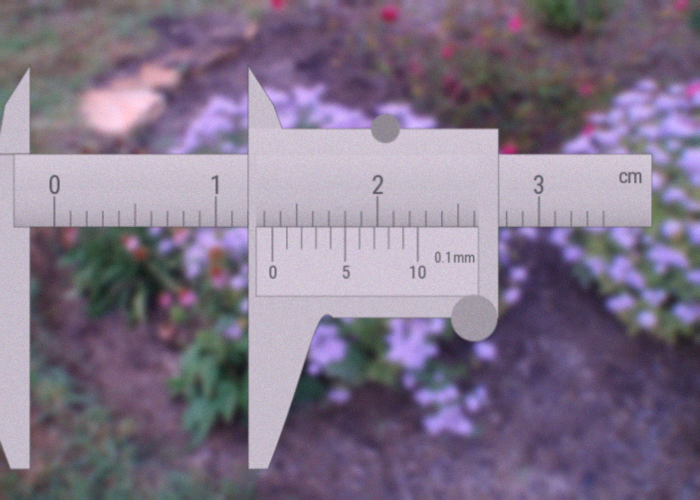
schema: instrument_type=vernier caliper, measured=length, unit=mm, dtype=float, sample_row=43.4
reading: 13.5
